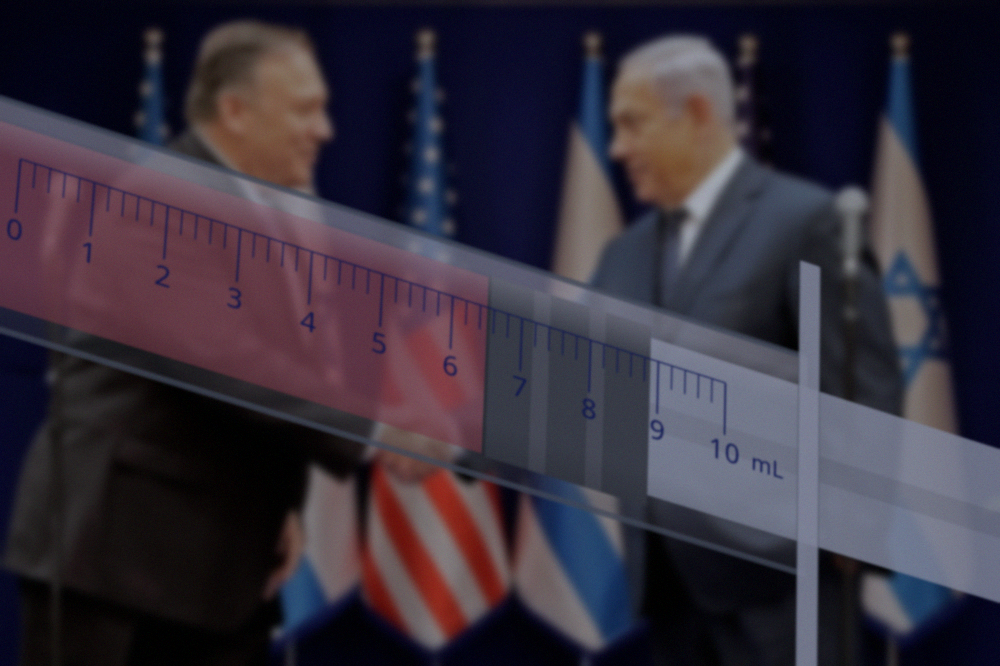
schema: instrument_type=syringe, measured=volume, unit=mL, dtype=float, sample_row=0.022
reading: 6.5
